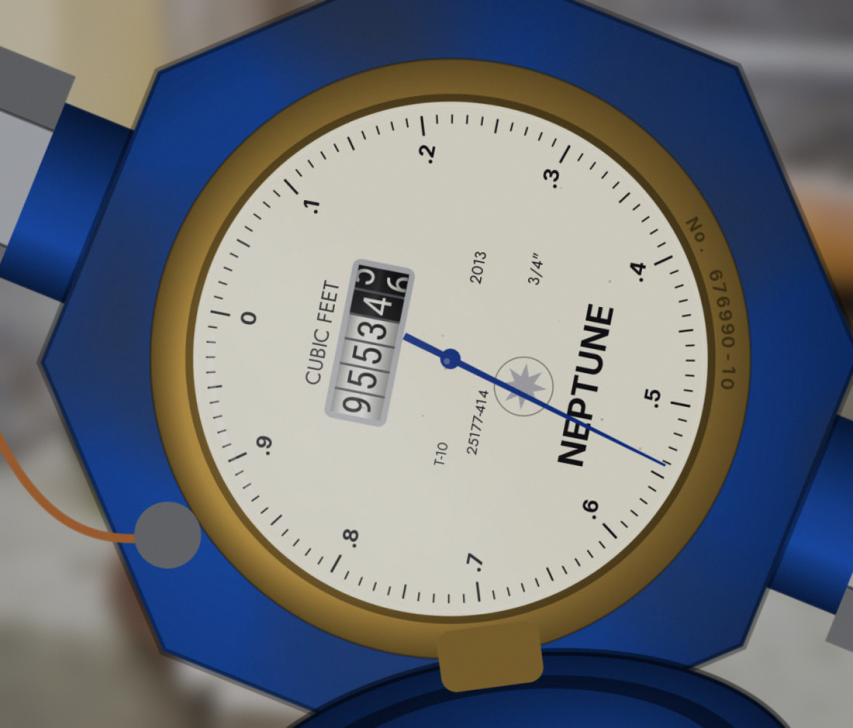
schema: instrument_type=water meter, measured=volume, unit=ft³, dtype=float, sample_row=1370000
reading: 955345.54
